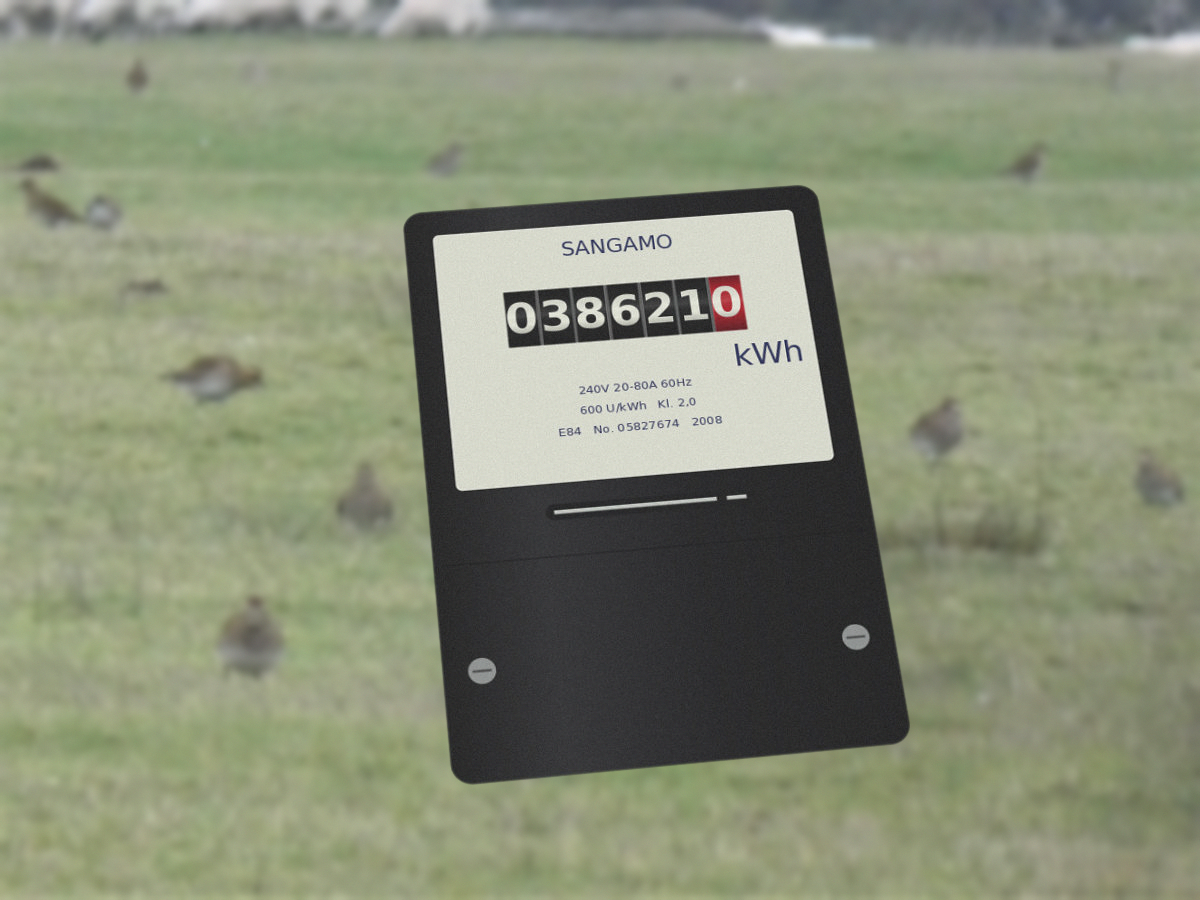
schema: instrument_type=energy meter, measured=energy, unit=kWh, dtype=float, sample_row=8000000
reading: 38621.0
